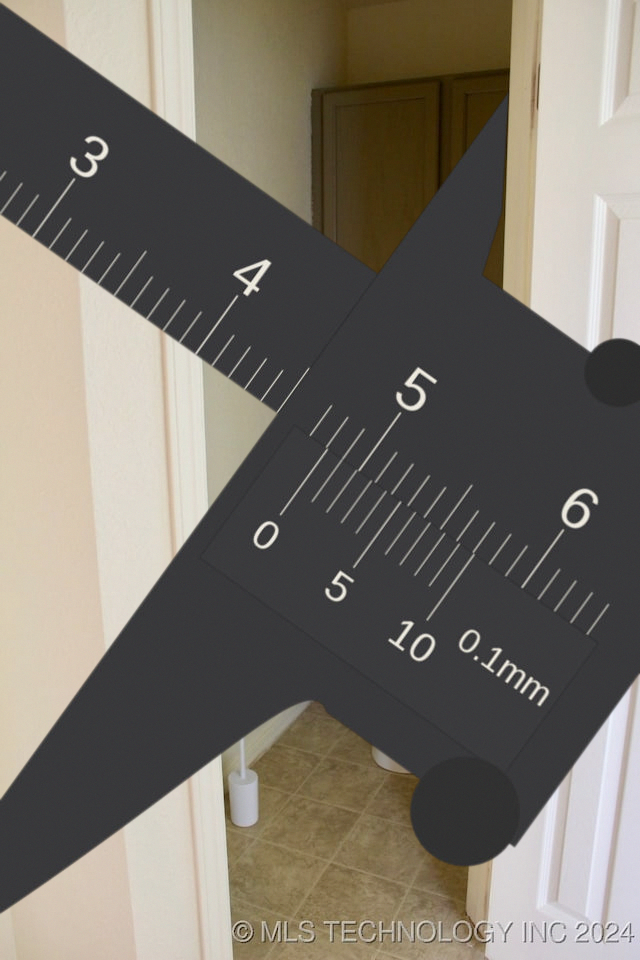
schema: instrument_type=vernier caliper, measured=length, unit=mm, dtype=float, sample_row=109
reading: 48.1
